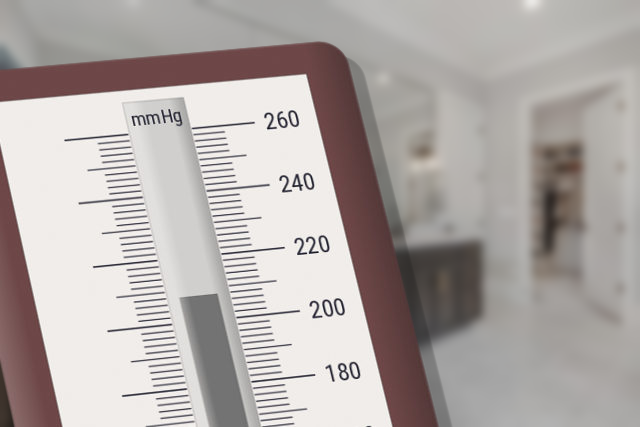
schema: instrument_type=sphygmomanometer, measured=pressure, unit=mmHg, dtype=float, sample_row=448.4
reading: 208
